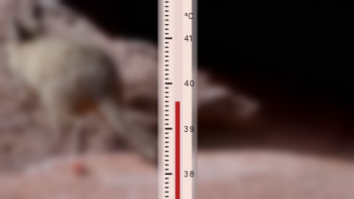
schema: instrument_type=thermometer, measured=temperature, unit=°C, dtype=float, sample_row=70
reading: 39.6
